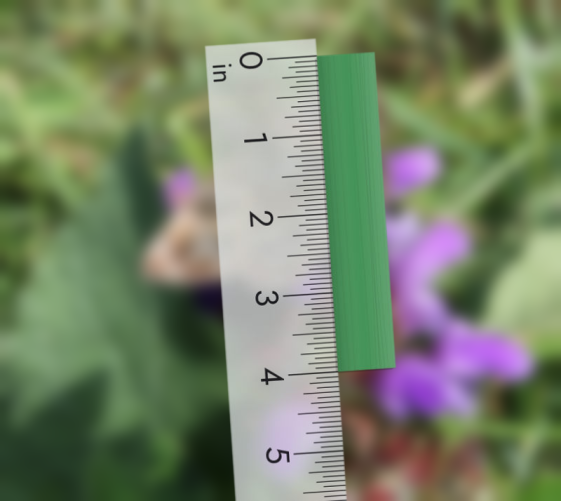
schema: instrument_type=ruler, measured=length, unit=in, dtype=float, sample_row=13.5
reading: 4
